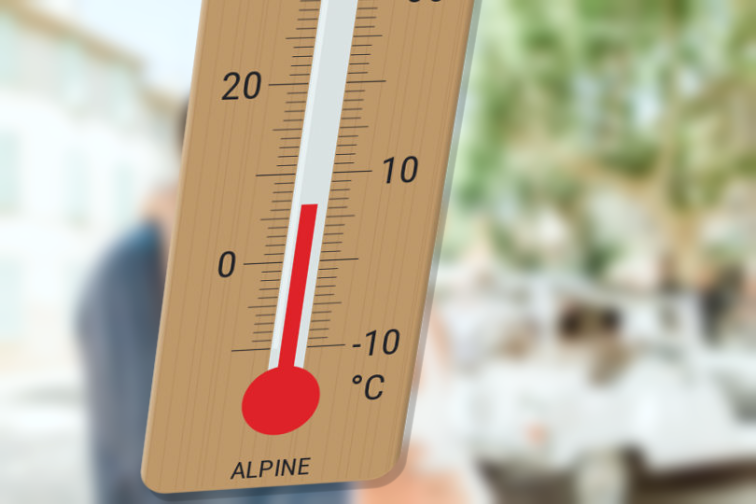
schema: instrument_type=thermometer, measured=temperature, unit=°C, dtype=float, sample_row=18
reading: 6.5
